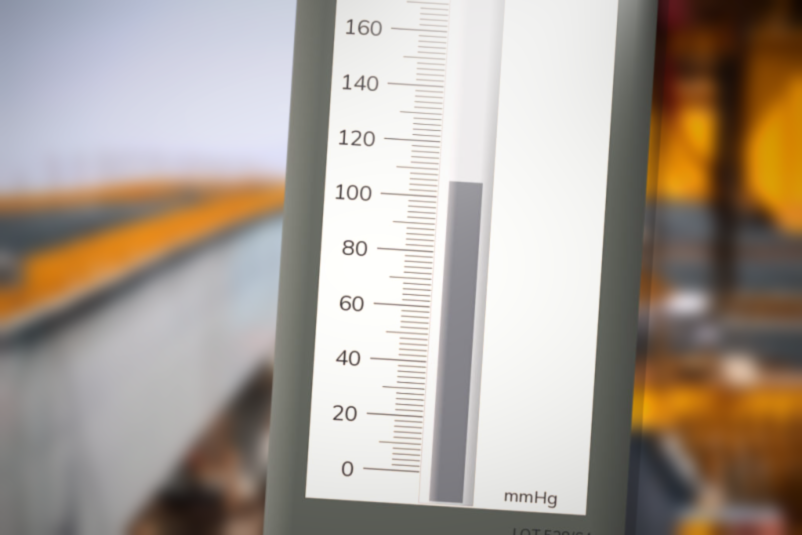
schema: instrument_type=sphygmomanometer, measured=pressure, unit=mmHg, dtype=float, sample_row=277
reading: 106
